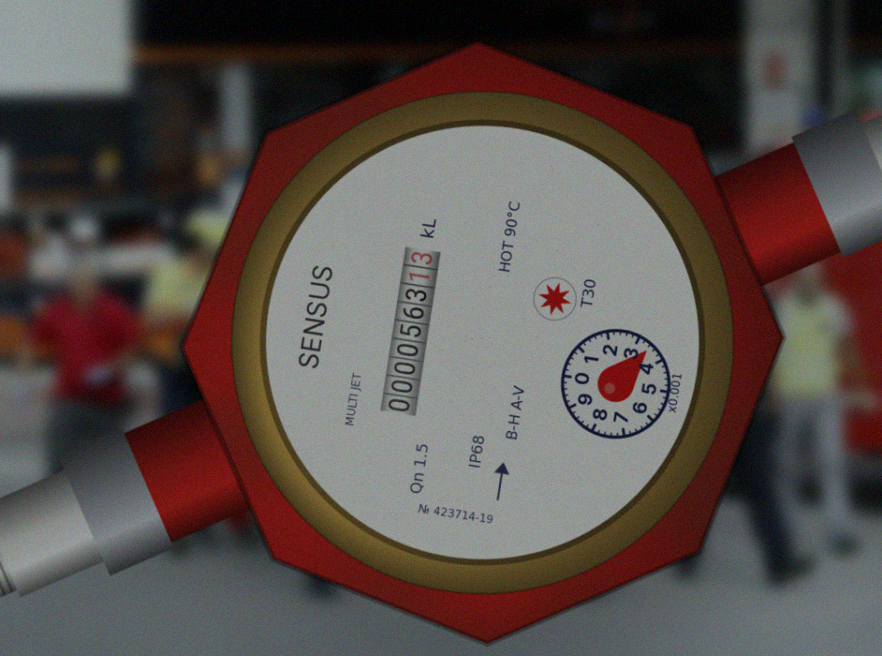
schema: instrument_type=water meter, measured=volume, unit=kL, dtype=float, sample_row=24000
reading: 563.133
